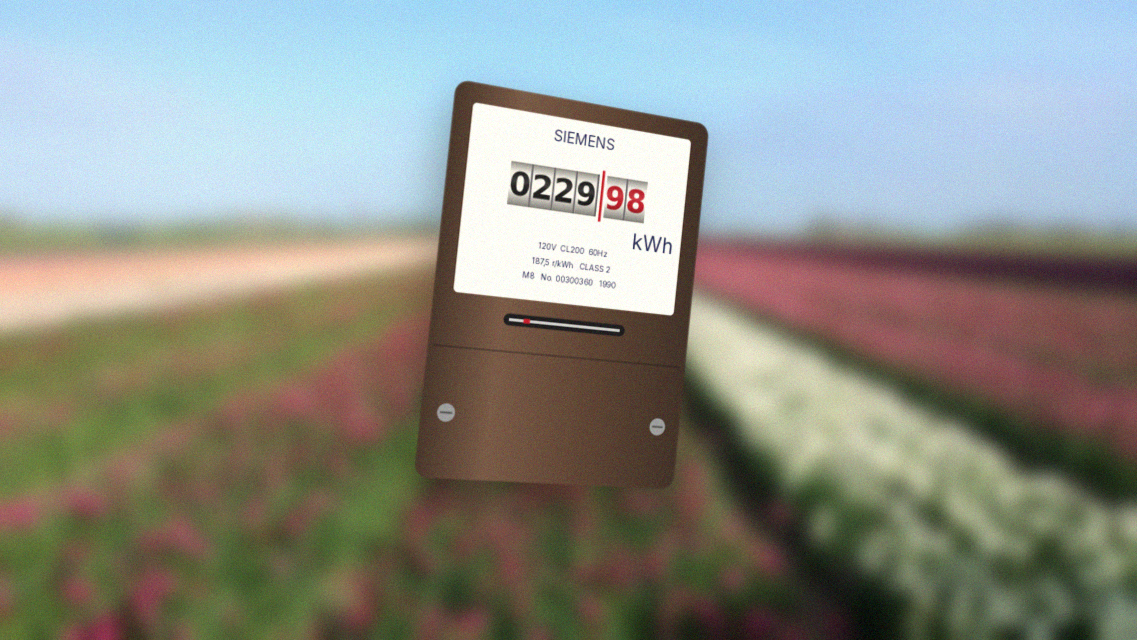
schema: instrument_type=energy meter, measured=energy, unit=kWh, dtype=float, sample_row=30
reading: 229.98
